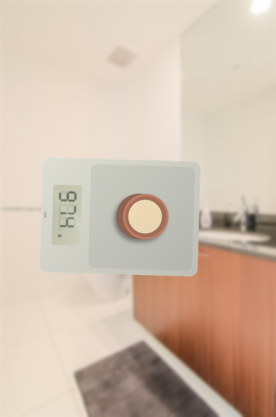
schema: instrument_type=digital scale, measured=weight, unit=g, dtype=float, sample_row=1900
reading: 974
